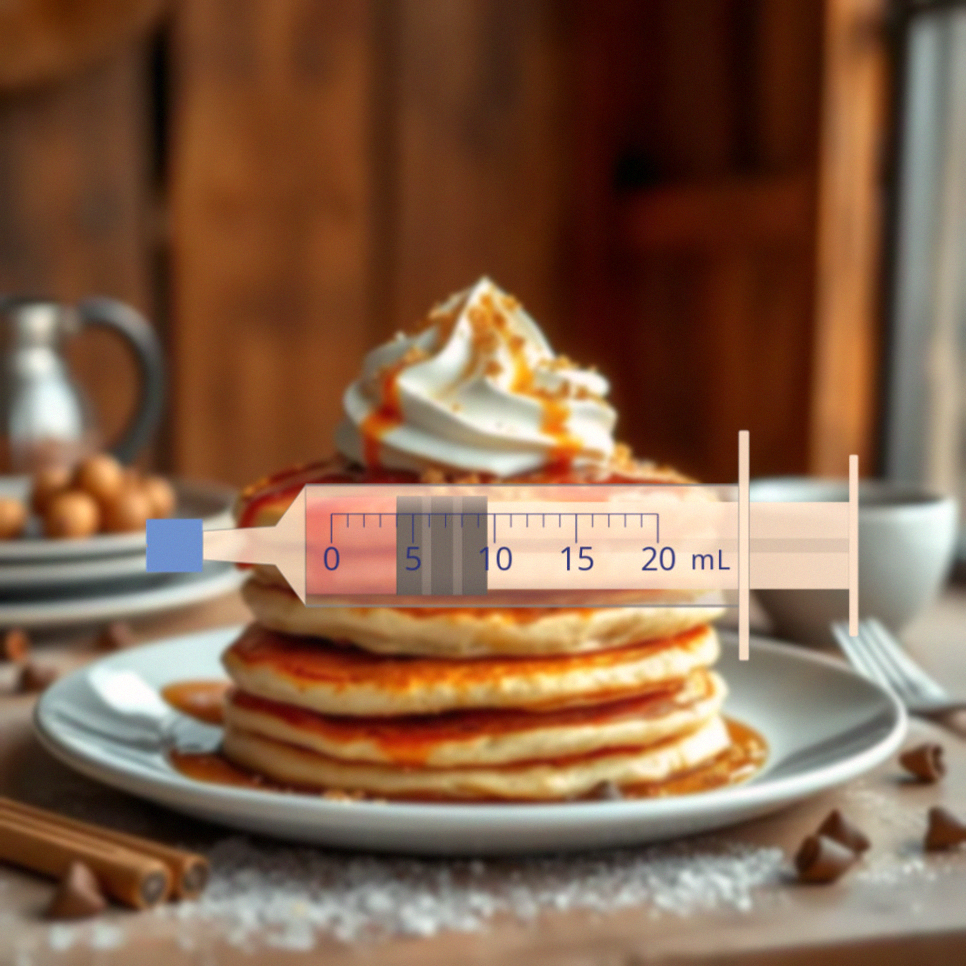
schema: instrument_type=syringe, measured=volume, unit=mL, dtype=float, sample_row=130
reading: 4
